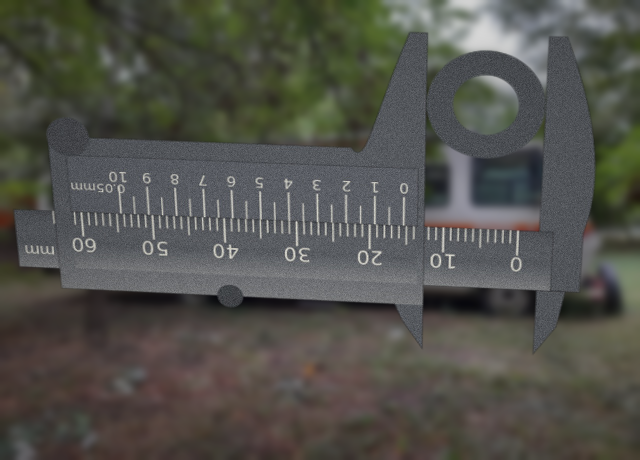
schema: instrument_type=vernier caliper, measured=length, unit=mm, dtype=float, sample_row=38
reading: 15.4
